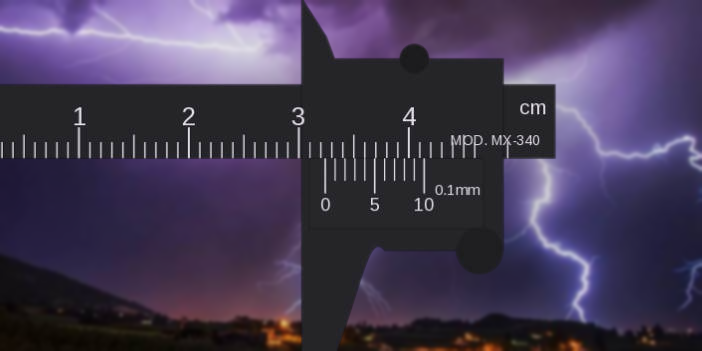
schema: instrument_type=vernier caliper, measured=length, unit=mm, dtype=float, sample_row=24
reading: 32.4
